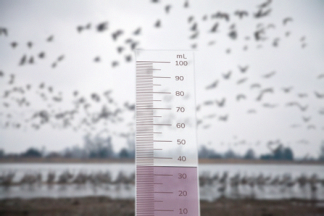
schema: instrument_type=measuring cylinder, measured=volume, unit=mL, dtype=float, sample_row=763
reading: 35
